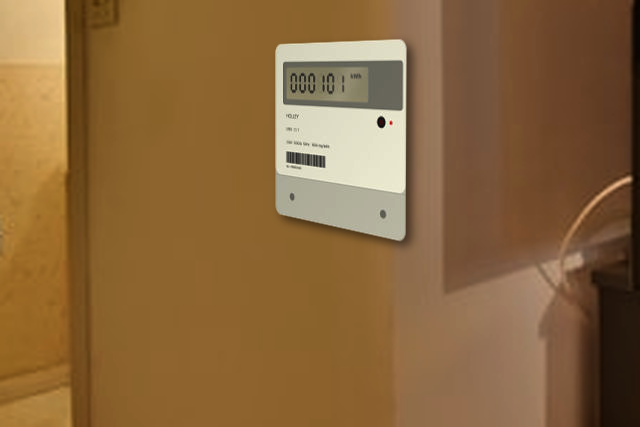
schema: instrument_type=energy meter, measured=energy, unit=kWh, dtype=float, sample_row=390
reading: 101
